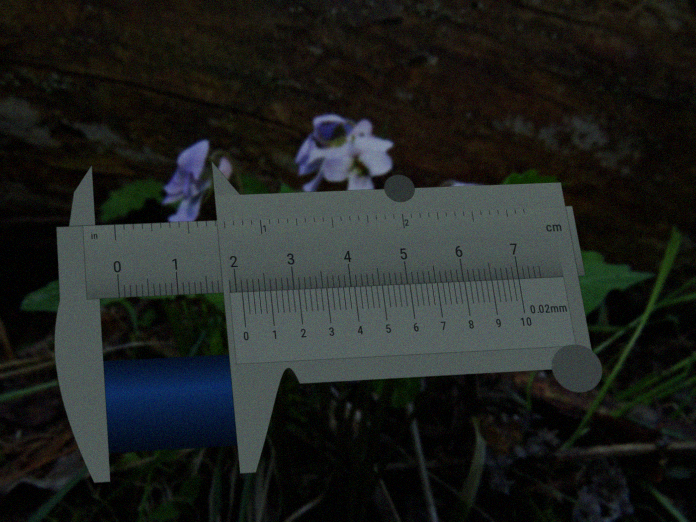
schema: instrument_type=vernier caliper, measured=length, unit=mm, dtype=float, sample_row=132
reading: 21.0
